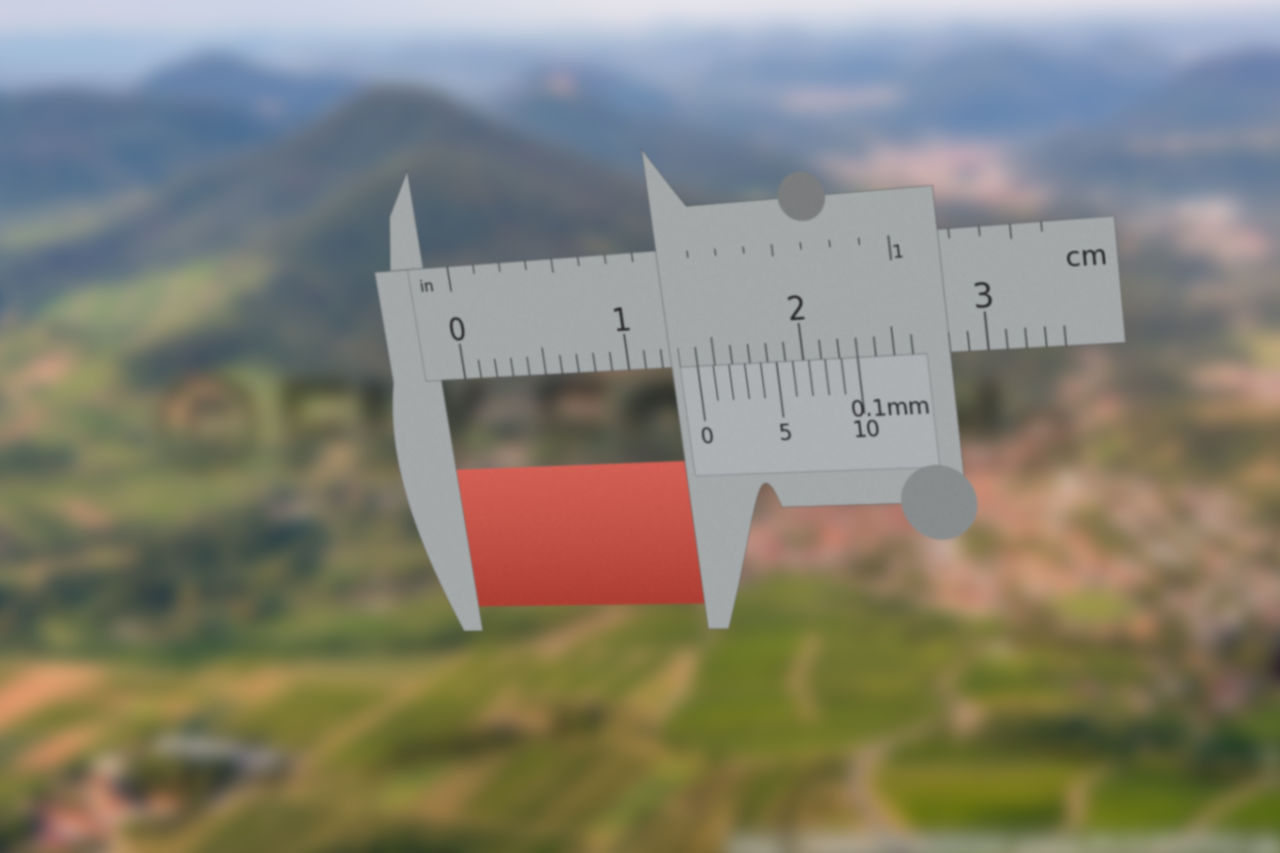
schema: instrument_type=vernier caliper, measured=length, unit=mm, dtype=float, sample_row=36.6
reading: 14.0
